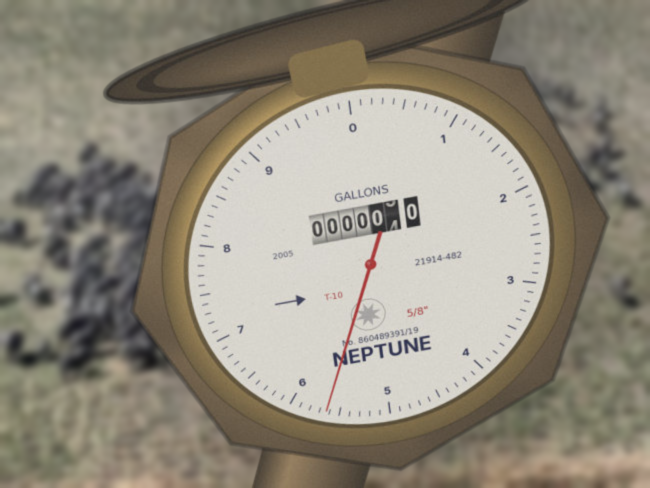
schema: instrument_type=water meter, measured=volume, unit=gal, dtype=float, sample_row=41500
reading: 35.6
